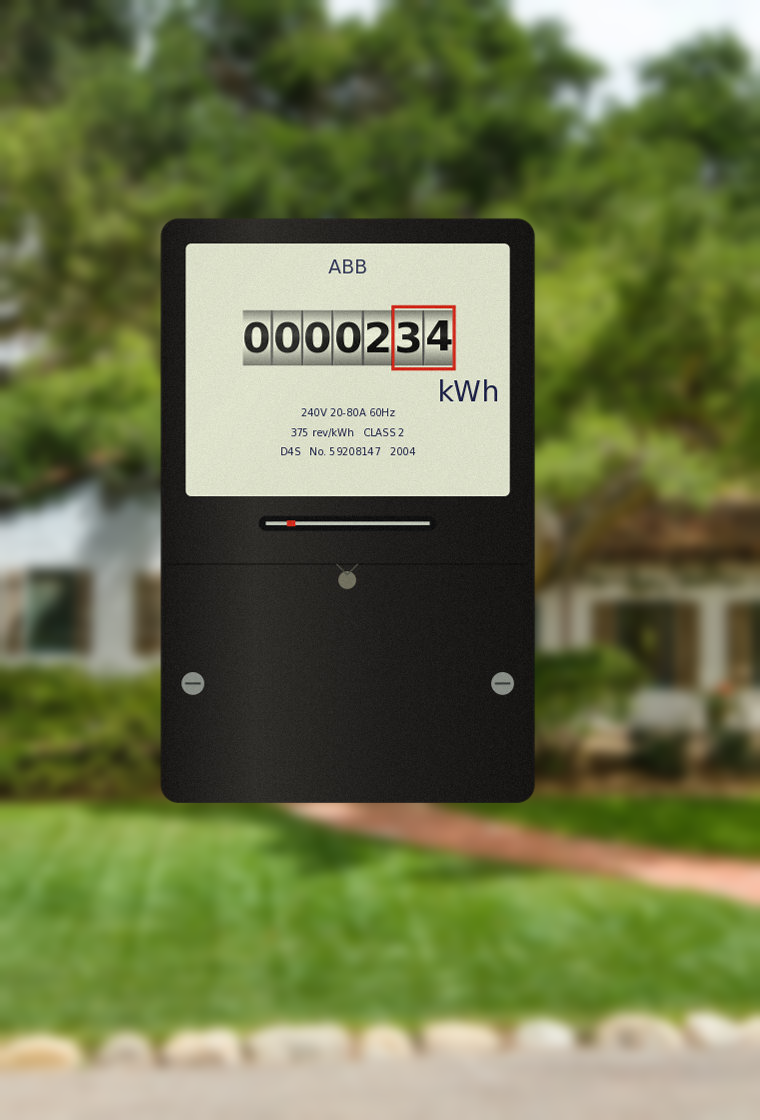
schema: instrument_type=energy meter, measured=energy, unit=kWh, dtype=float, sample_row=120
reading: 2.34
